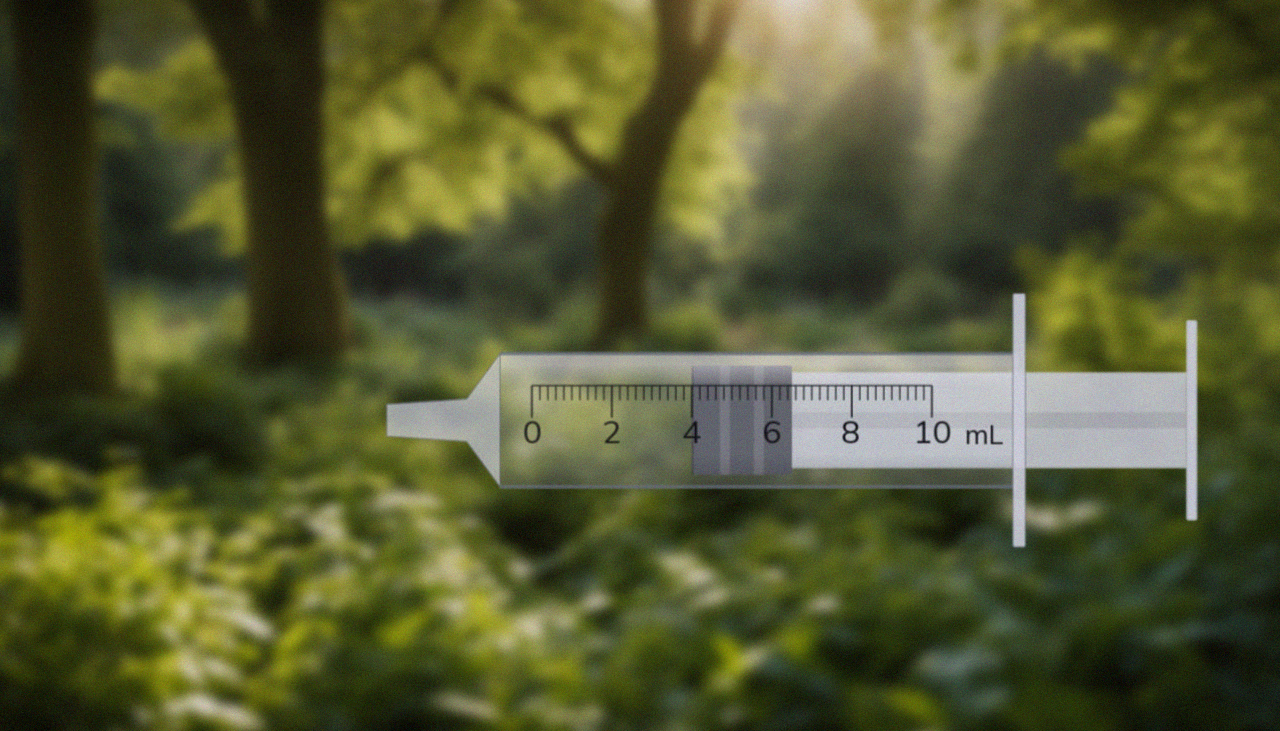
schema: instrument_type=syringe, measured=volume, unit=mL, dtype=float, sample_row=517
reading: 4
